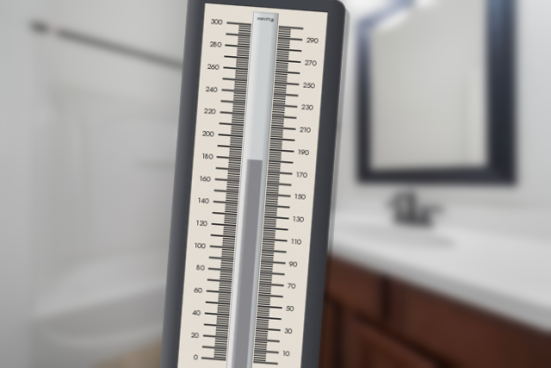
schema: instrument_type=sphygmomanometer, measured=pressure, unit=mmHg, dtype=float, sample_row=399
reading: 180
